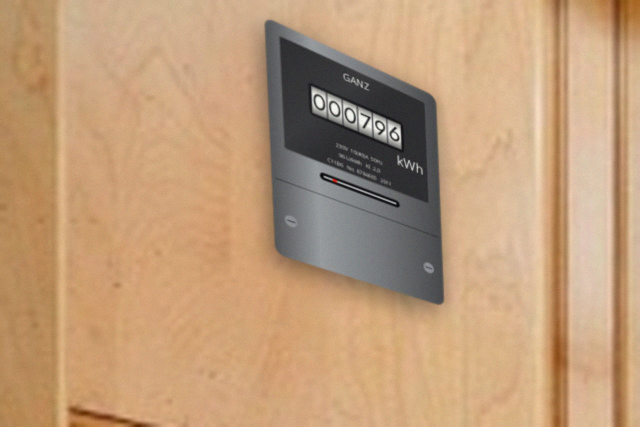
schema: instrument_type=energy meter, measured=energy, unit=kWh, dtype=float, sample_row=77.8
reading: 796
